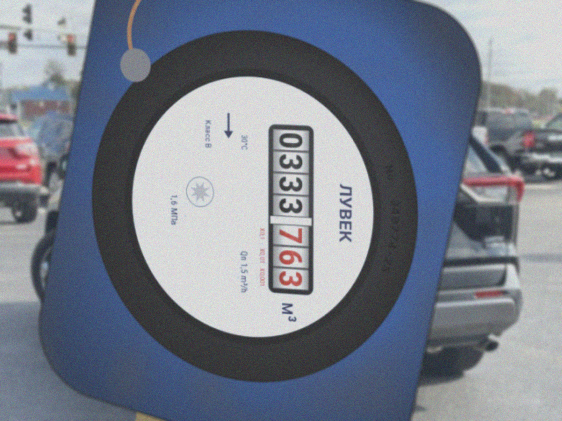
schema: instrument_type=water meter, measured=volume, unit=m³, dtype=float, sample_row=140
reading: 333.763
